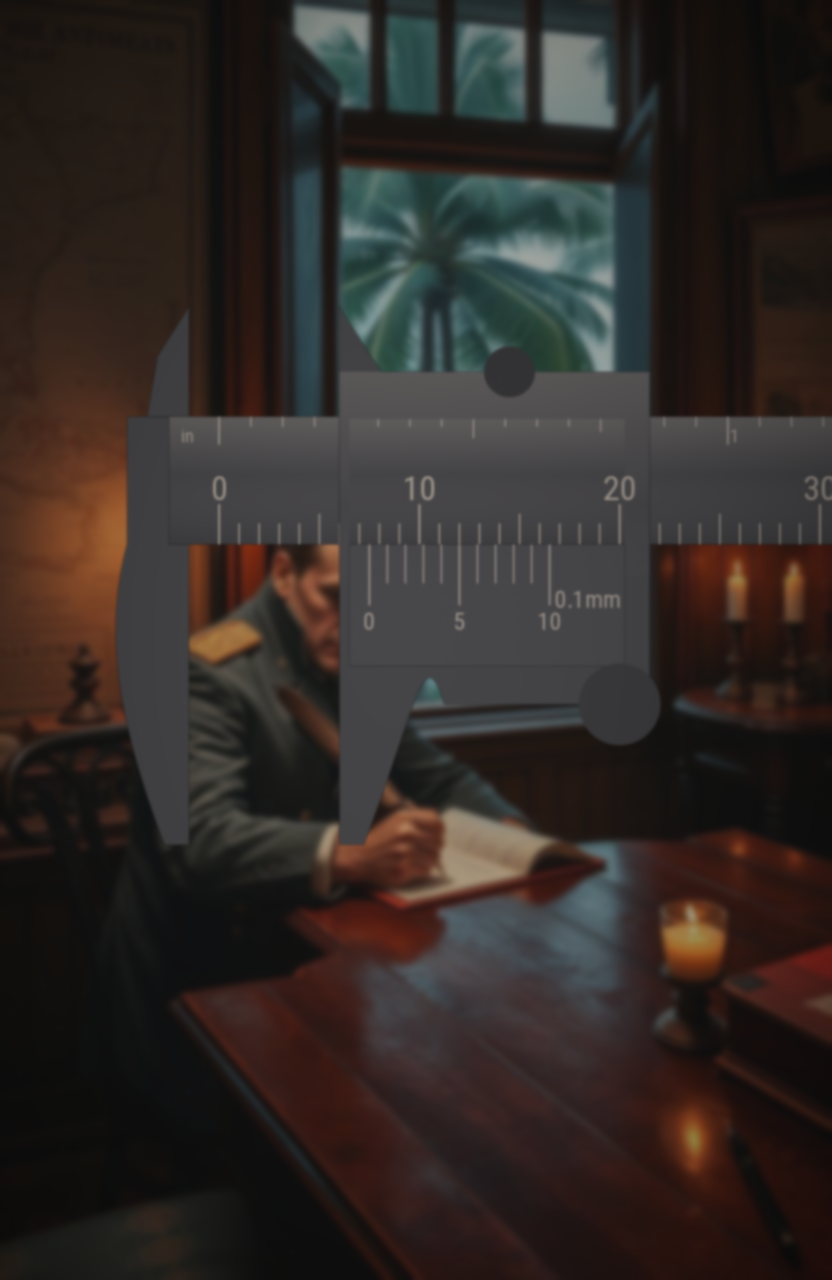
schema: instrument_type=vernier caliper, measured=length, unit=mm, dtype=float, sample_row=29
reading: 7.5
